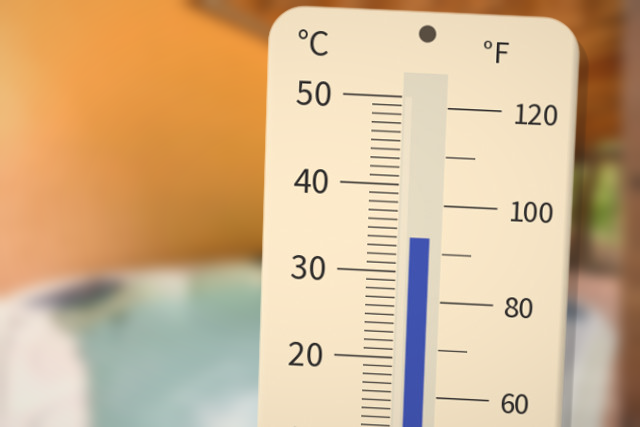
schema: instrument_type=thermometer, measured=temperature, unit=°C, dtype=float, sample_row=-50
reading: 34
